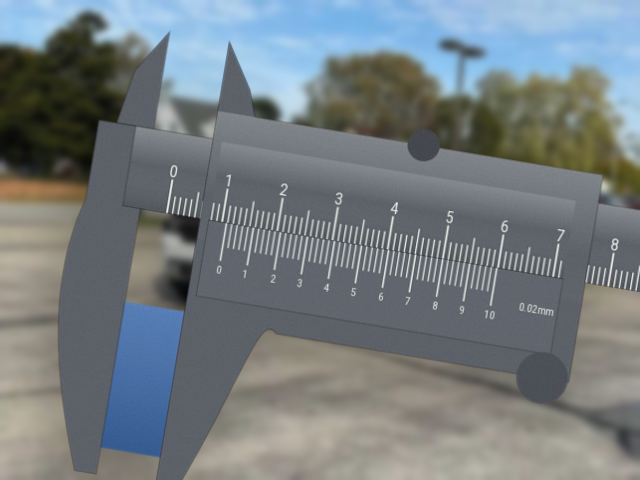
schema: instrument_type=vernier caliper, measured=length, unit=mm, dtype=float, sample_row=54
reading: 10.8
